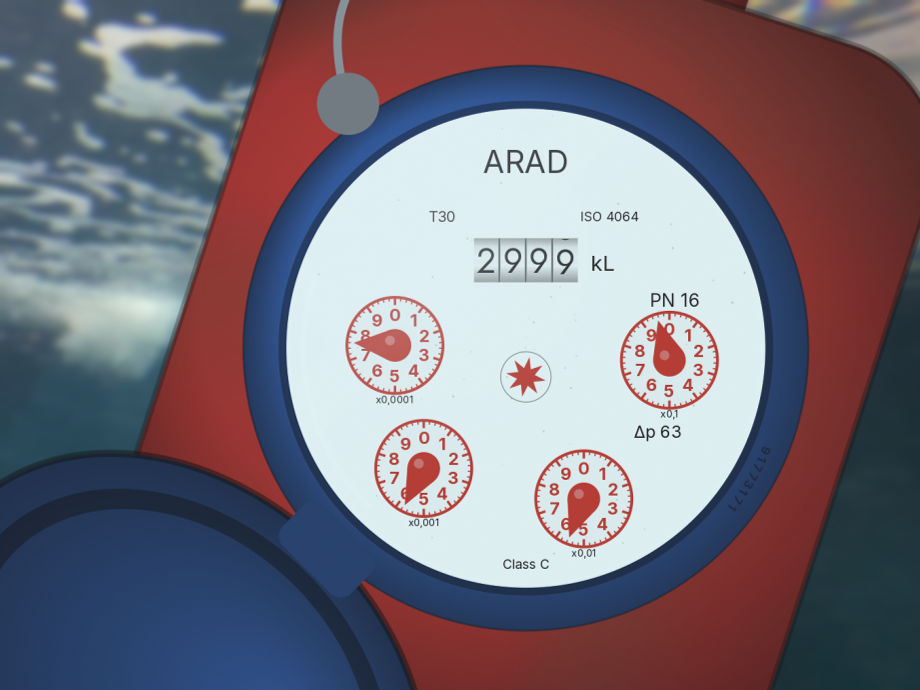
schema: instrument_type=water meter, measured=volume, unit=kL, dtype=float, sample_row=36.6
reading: 2998.9557
